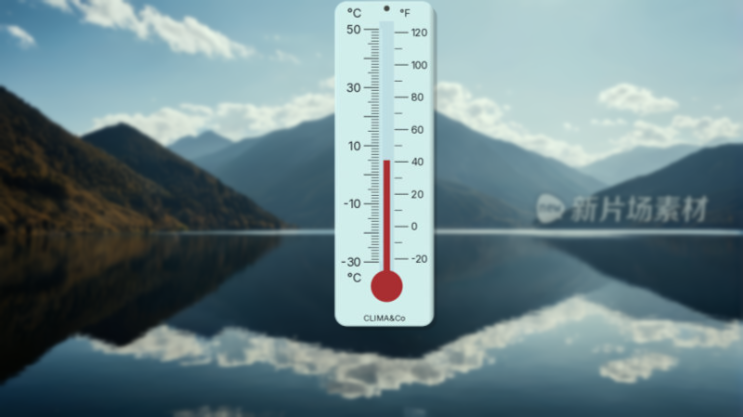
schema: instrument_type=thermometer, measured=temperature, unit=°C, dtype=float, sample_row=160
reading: 5
